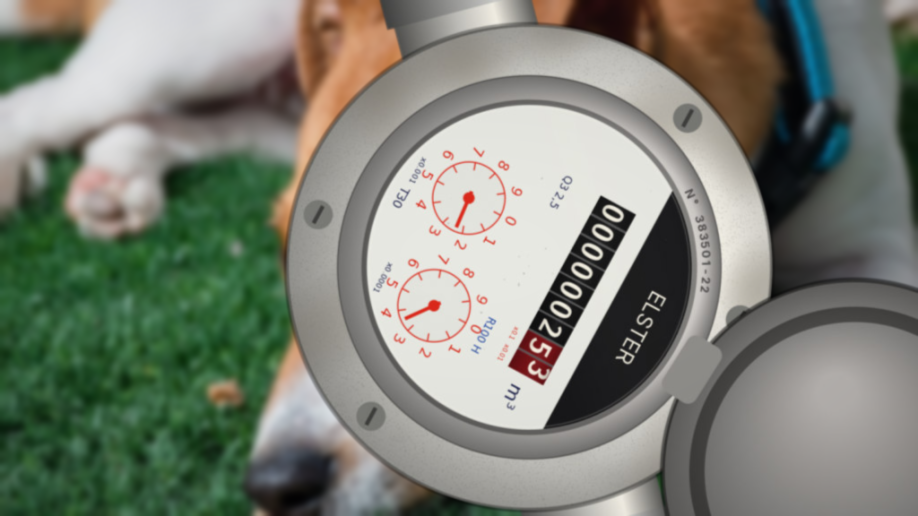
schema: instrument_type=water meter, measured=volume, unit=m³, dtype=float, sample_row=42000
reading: 2.5323
